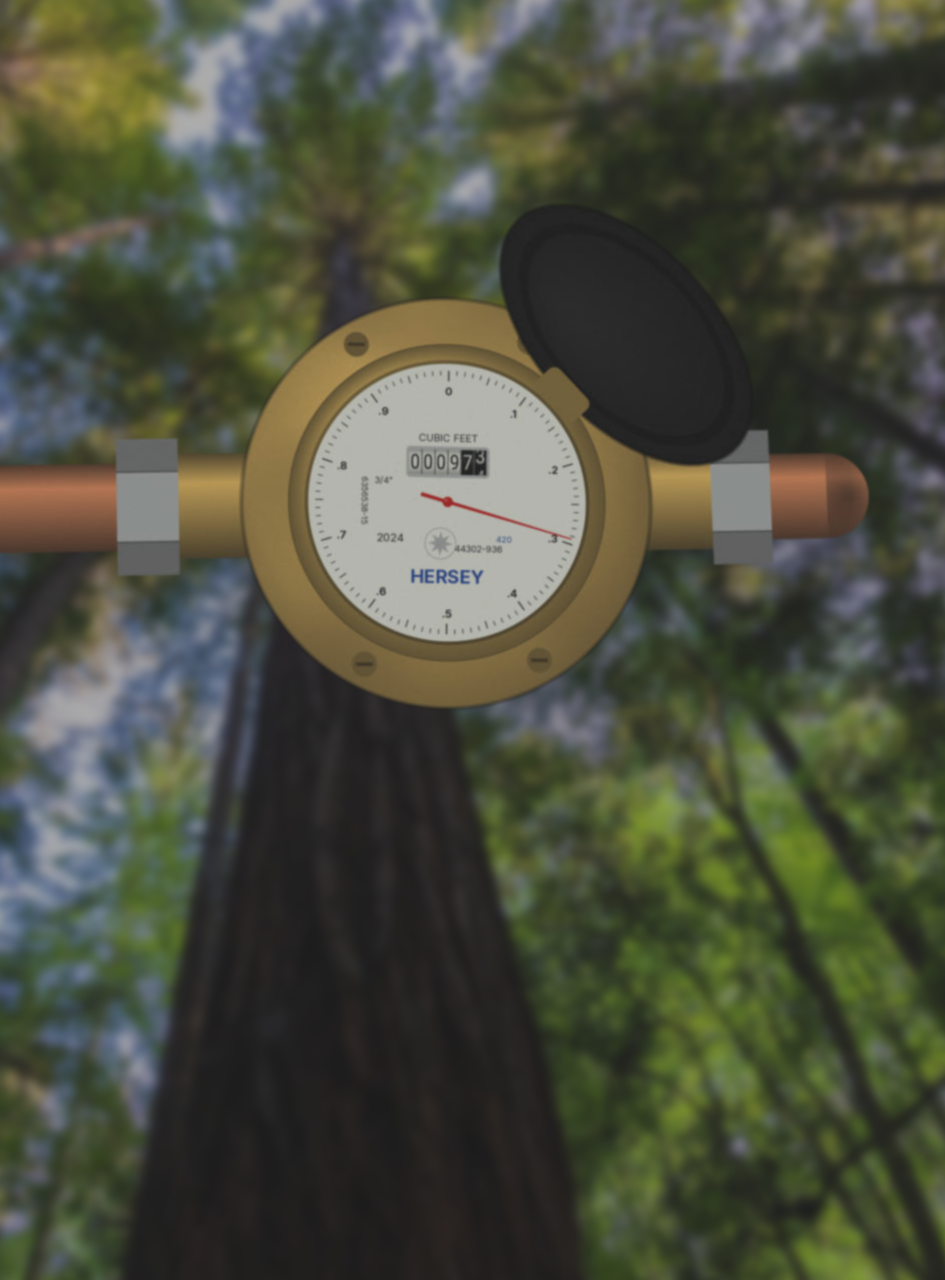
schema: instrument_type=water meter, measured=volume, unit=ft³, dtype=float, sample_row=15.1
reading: 973.29
